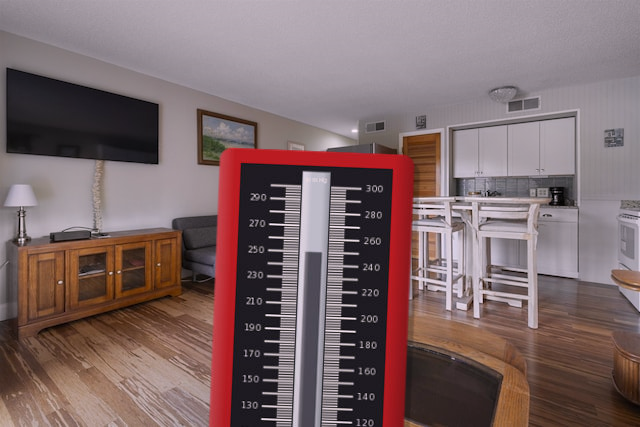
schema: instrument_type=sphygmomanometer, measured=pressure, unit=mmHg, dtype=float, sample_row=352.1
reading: 250
